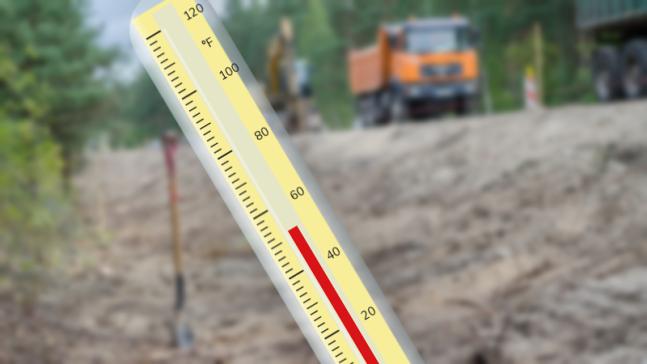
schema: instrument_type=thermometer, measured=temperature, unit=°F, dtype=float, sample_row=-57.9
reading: 52
